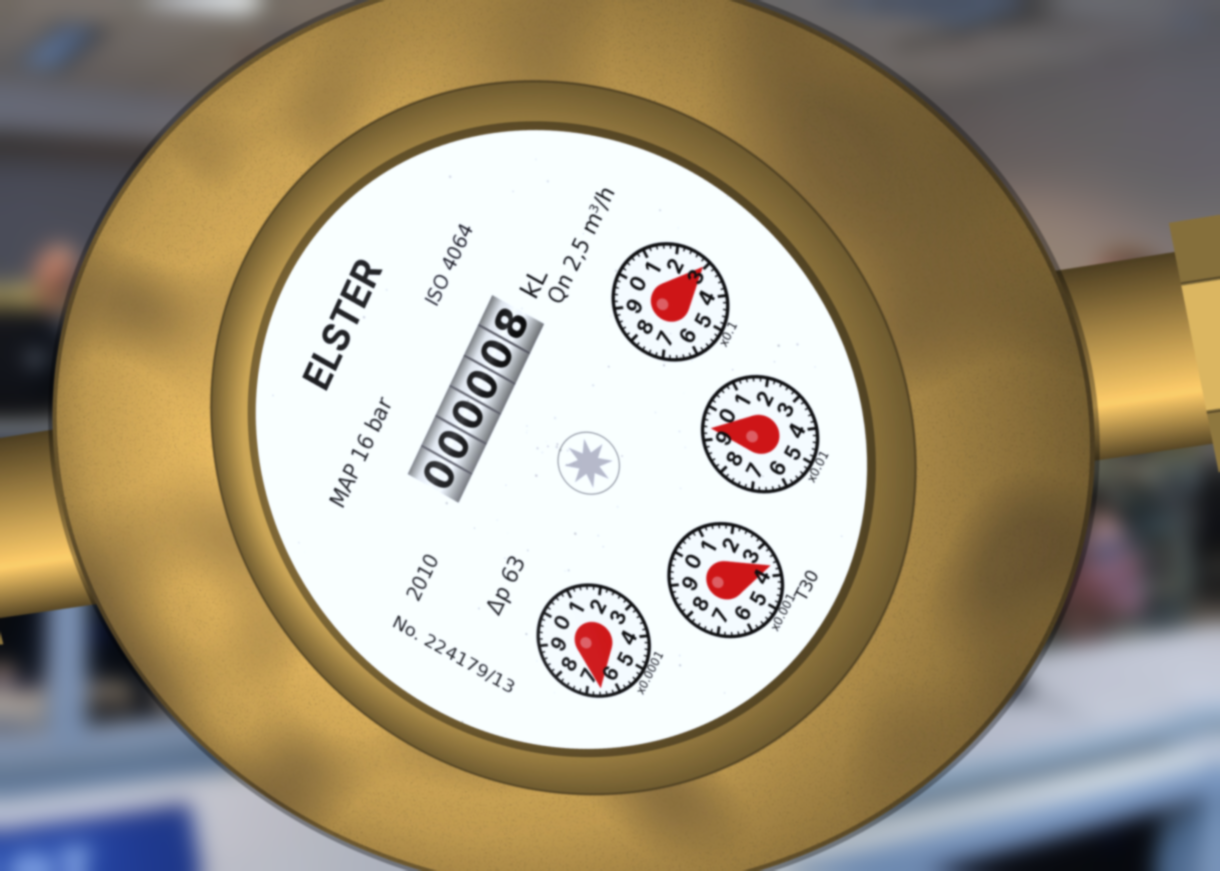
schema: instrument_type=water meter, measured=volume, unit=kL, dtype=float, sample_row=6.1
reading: 8.2936
